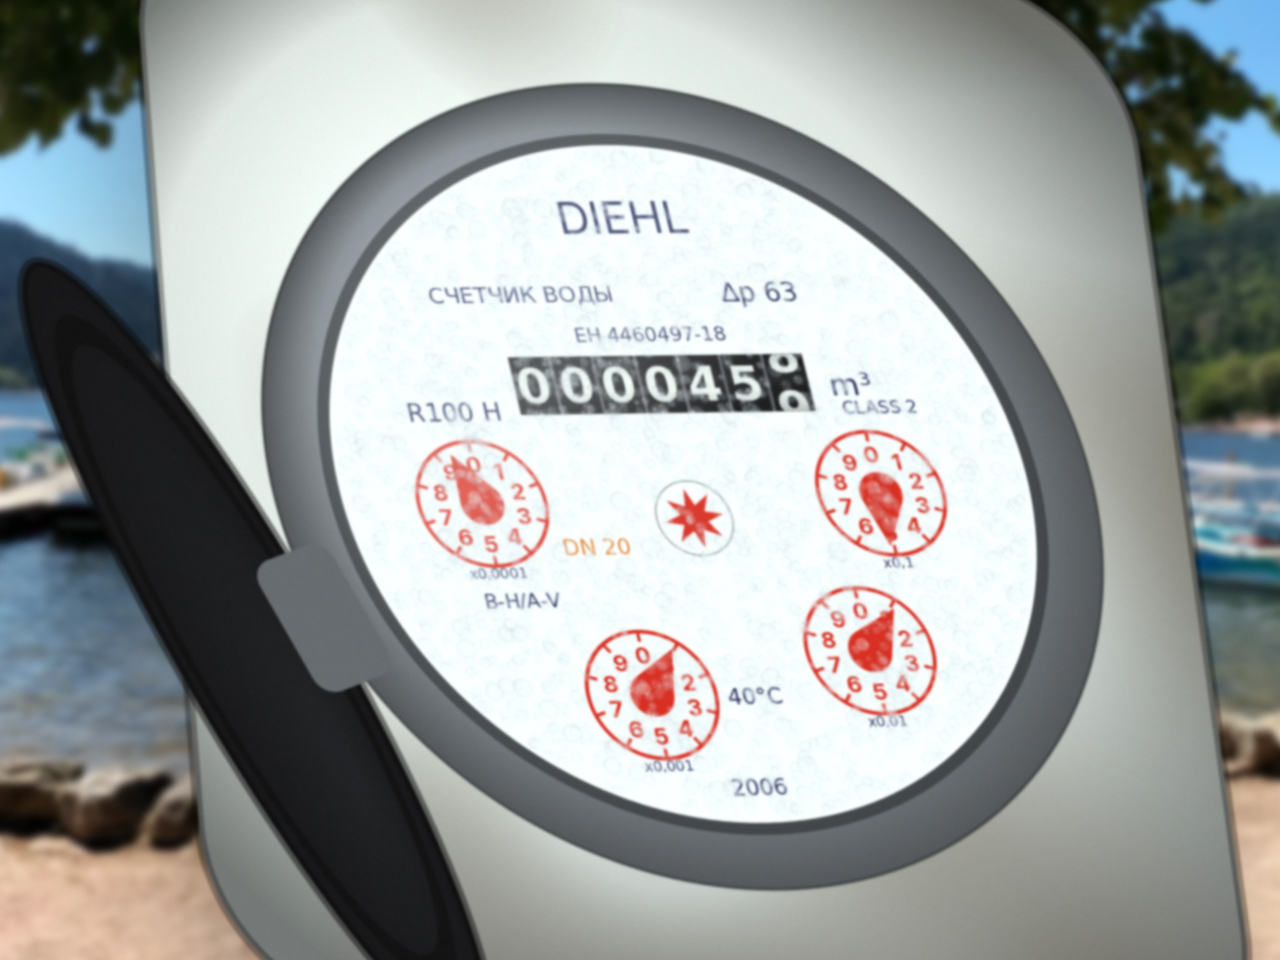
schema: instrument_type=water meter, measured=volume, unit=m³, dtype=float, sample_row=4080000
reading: 458.5109
